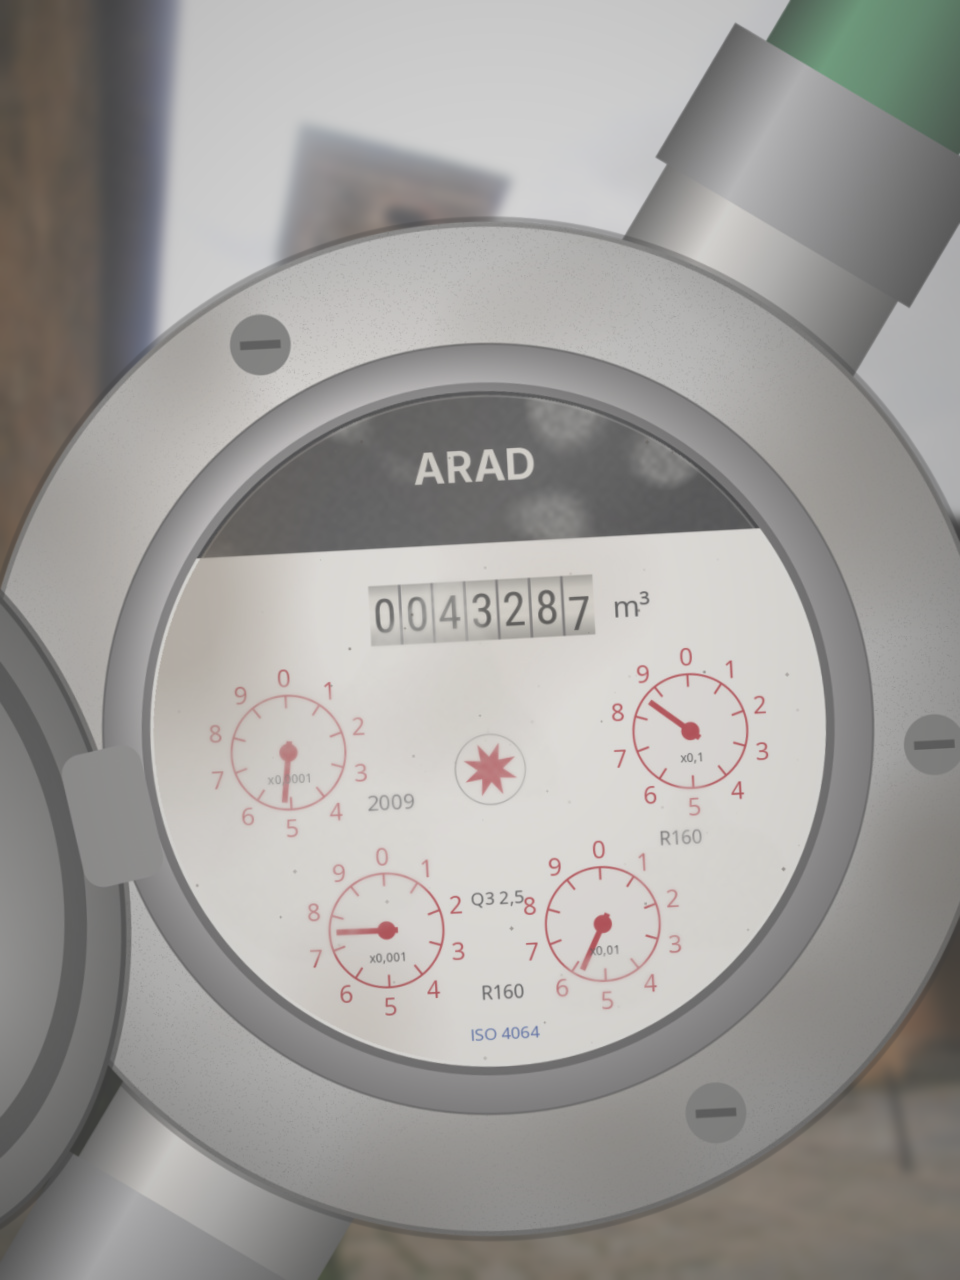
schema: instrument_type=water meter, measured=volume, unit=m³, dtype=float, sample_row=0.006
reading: 43286.8575
